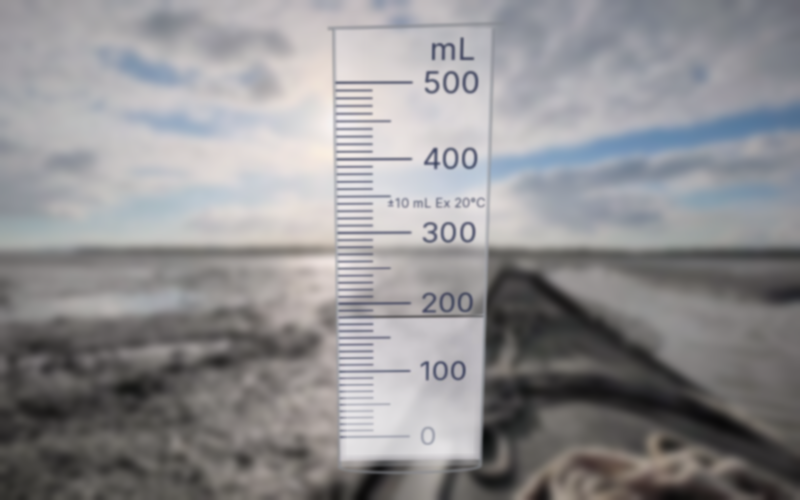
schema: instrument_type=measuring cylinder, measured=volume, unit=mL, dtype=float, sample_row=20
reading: 180
